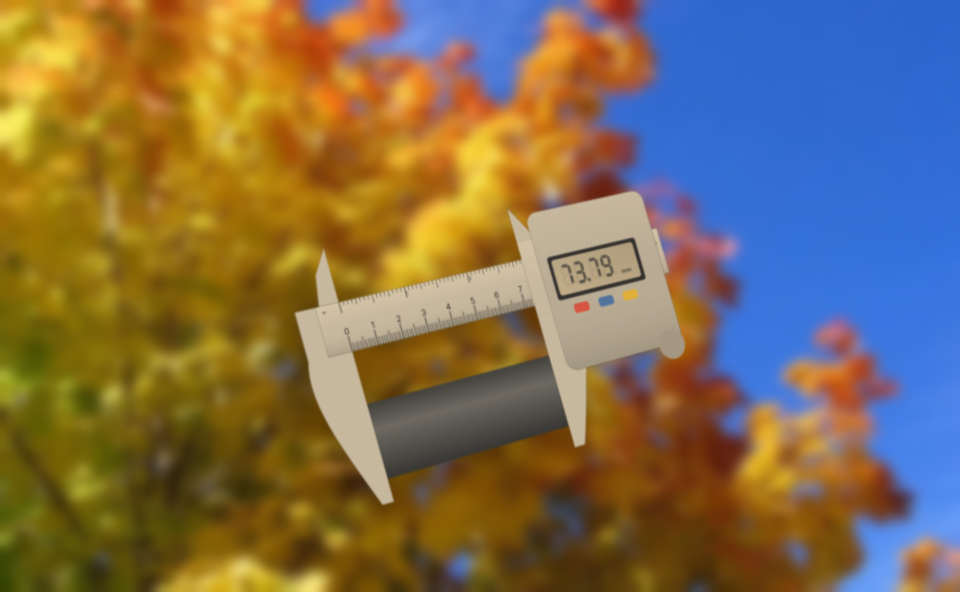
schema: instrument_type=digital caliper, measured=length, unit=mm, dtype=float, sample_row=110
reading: 73.79
